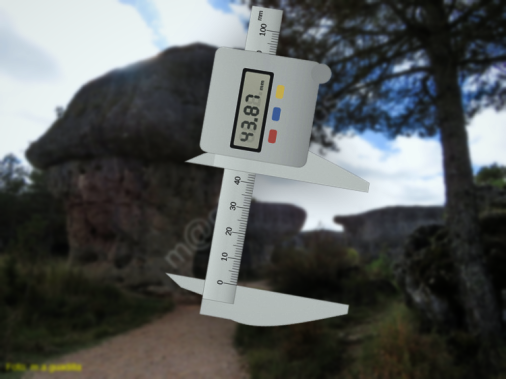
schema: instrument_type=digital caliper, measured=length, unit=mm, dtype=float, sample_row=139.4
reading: 43.87
